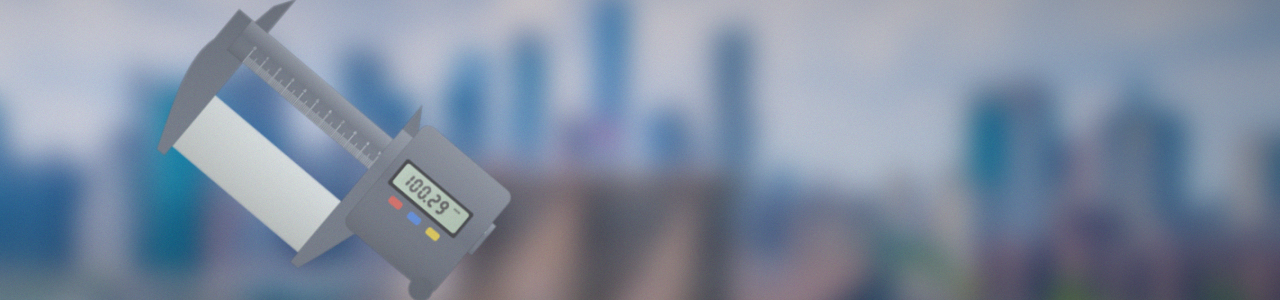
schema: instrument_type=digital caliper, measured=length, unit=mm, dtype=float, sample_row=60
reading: 100.29
